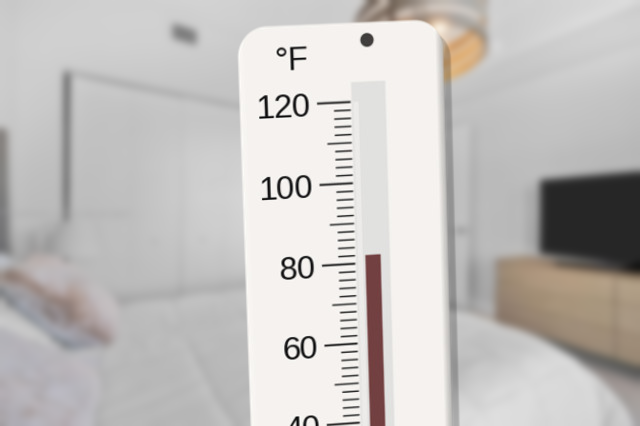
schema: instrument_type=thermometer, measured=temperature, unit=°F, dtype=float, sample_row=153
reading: 82
